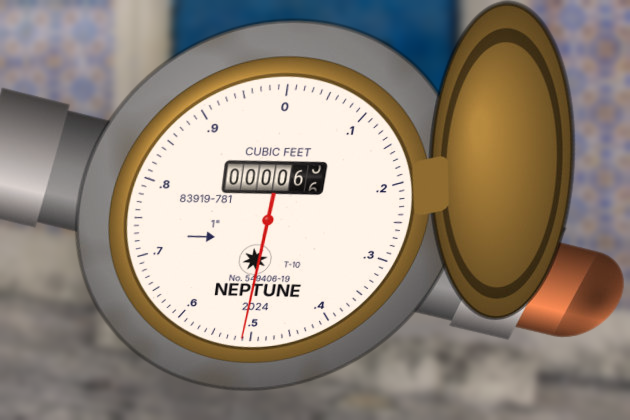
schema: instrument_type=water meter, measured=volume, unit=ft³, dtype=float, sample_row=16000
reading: 65.51
